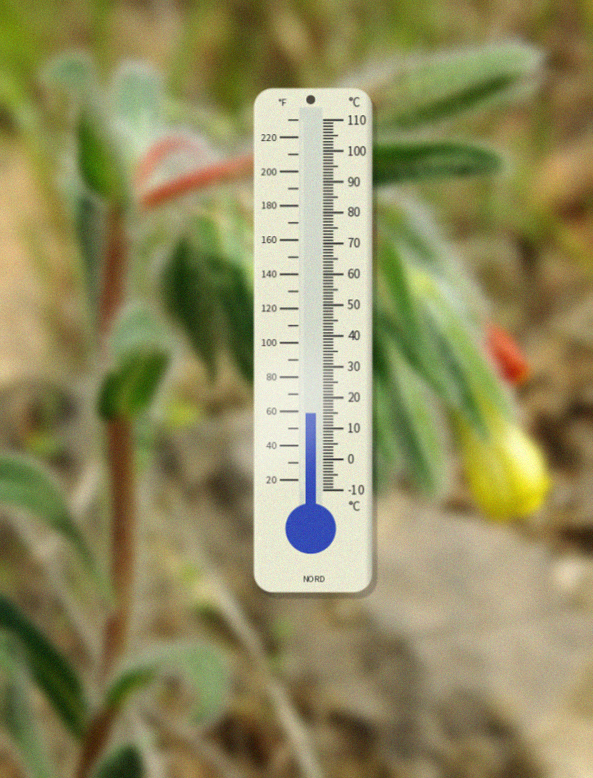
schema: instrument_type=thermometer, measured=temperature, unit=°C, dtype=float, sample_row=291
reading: 15
